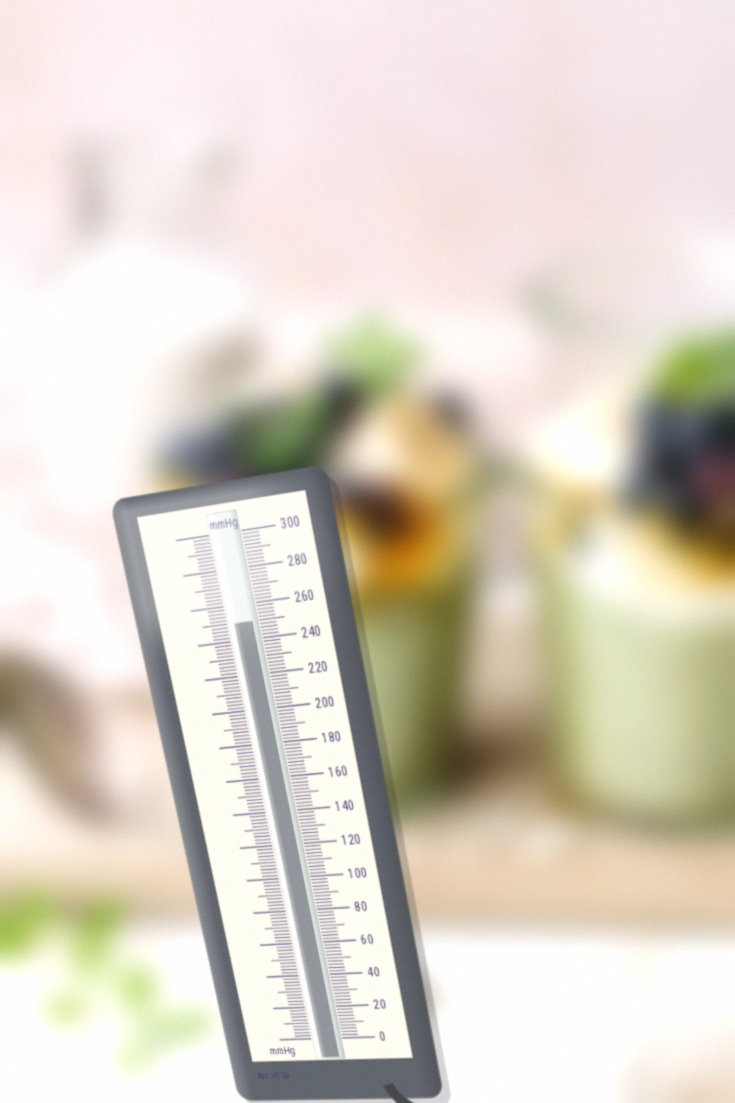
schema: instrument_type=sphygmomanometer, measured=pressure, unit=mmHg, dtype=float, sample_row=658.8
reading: 250
